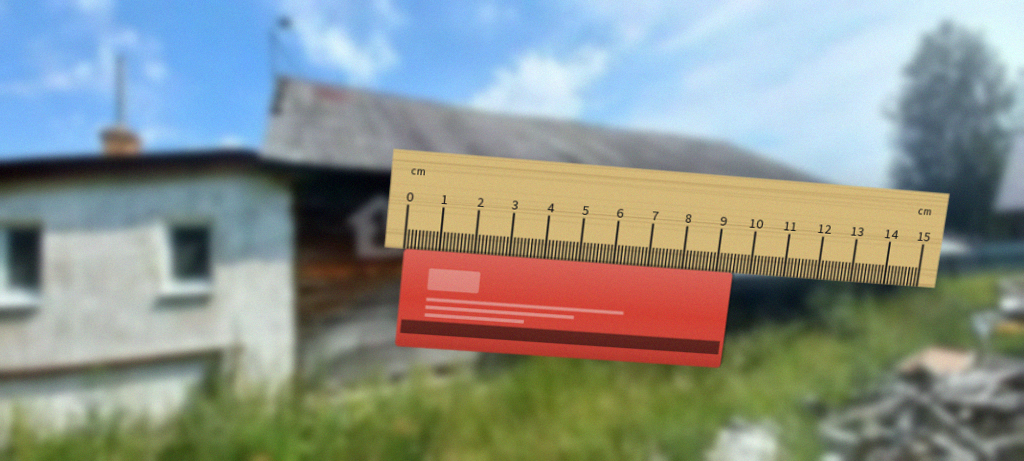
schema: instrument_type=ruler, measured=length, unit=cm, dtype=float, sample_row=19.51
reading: 9.5
